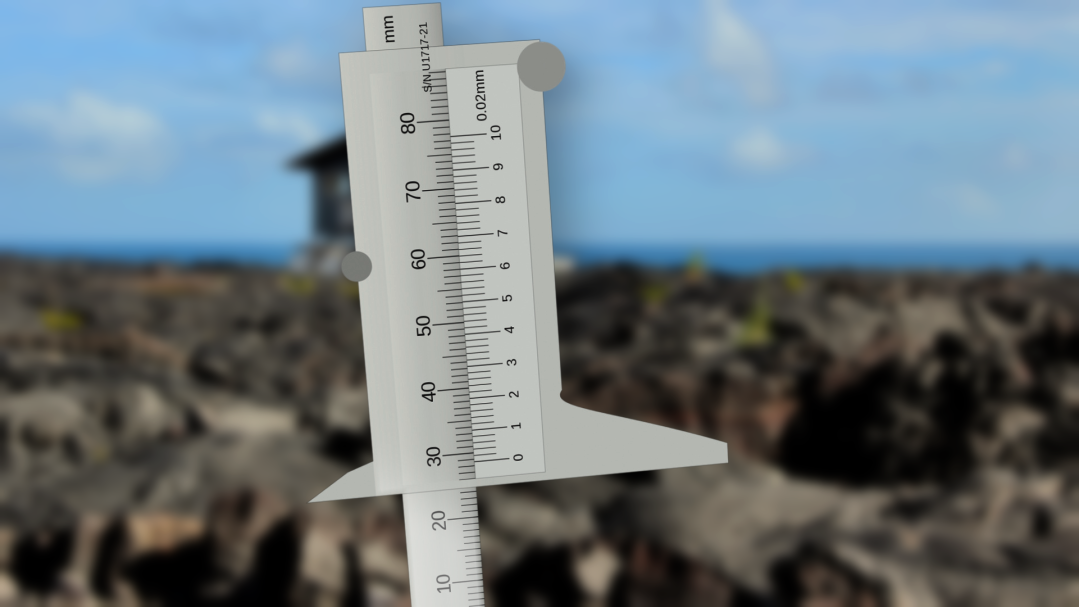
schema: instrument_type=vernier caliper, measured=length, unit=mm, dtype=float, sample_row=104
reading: 28.6
